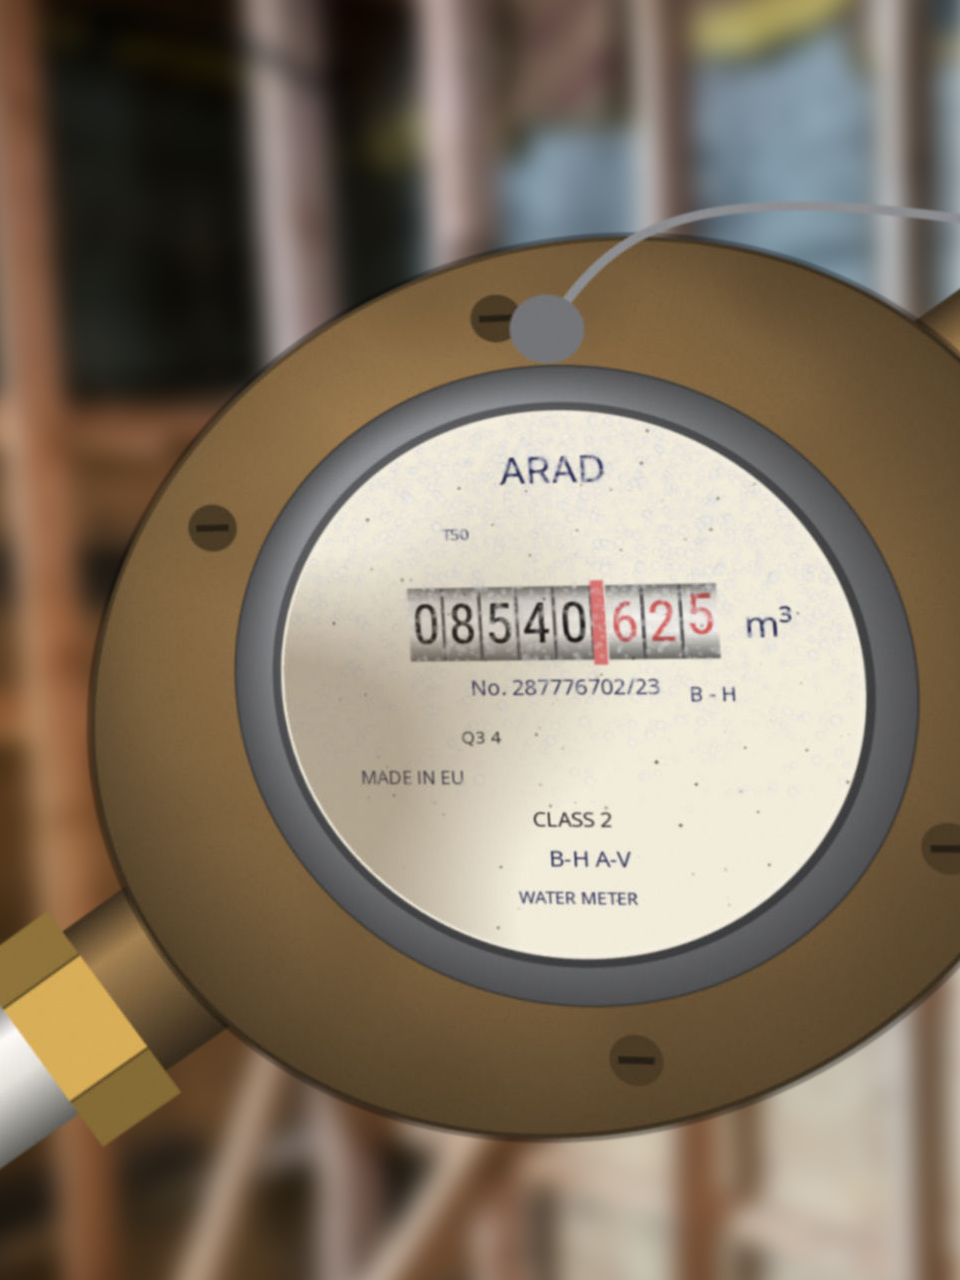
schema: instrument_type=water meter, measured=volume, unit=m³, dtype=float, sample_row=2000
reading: 8540.625
